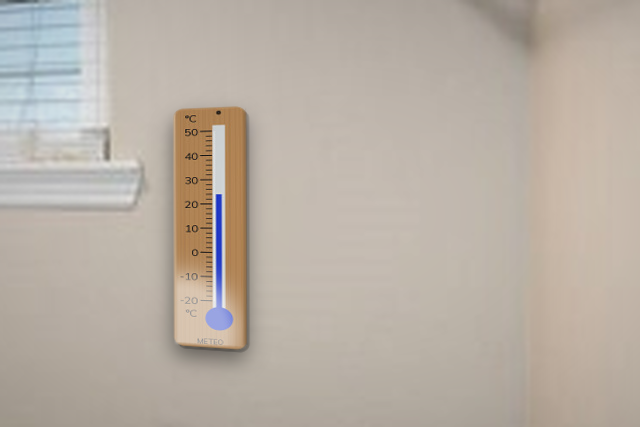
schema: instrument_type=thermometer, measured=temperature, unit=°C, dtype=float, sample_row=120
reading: 24
